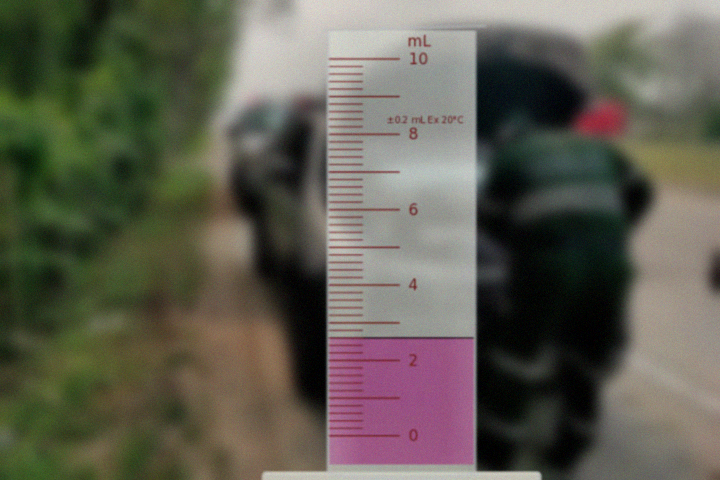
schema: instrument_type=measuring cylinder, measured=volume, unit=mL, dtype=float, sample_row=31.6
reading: 2.6
